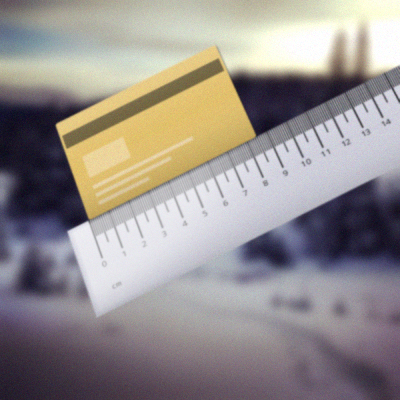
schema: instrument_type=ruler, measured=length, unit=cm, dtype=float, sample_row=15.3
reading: 8.5
